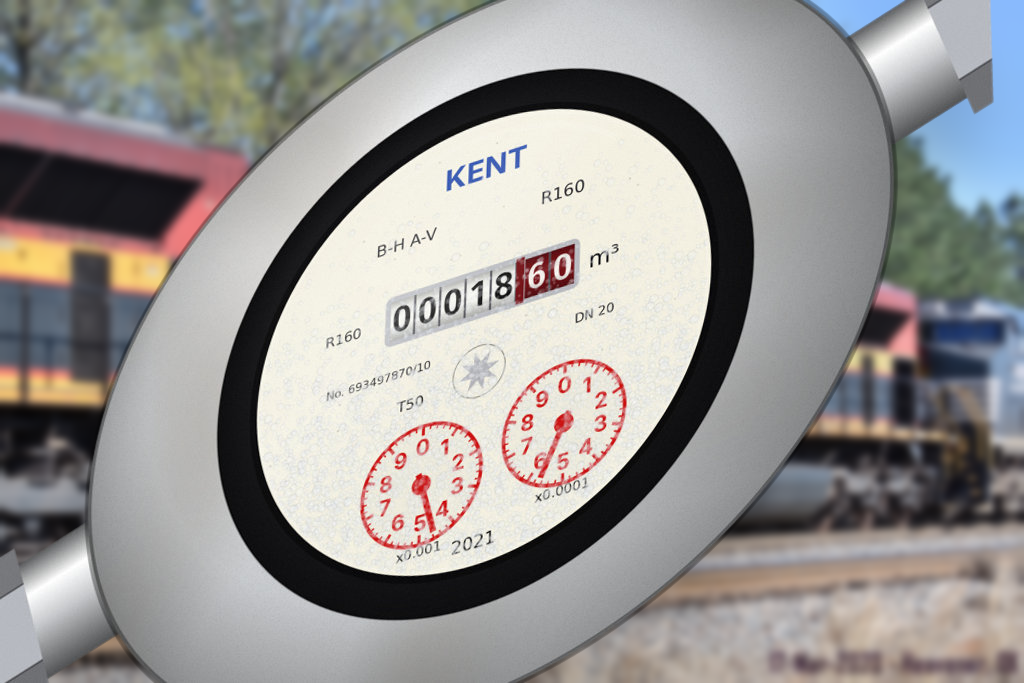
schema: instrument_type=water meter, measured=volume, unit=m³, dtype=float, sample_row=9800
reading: 18.6045
